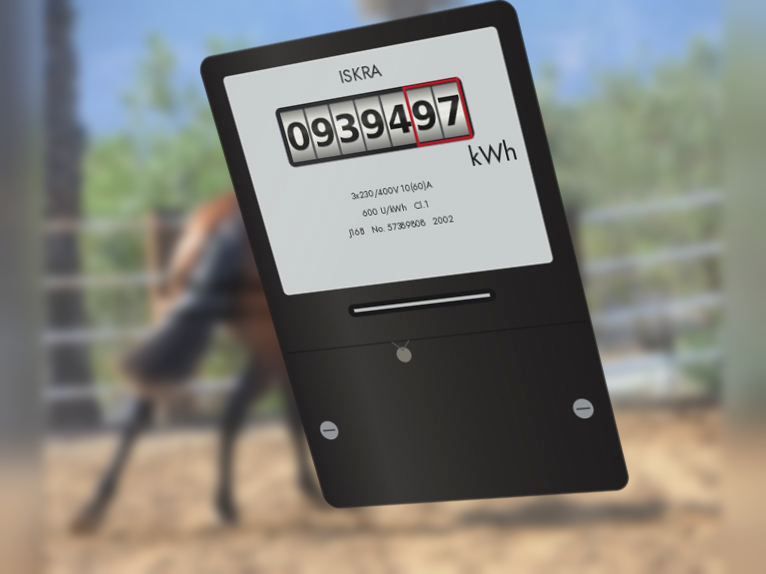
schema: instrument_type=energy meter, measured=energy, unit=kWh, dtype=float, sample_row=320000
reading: 9394.97
